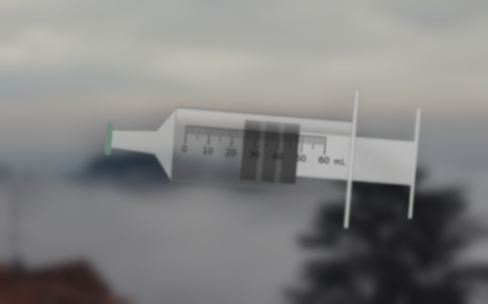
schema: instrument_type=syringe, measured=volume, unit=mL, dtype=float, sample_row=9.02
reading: 25
